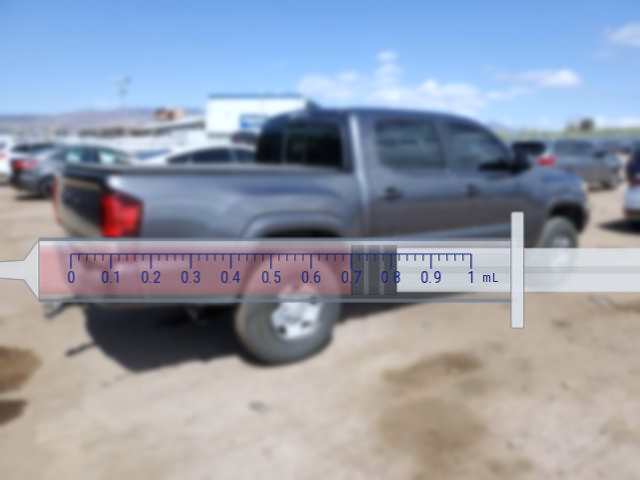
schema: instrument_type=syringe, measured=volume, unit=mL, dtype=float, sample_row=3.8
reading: 0.7
